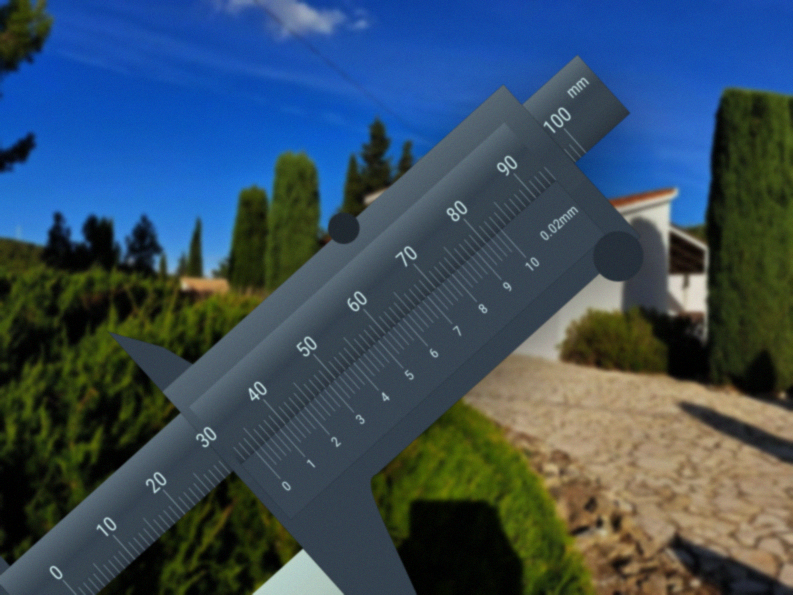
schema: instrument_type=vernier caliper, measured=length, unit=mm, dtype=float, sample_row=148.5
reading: 34.0
